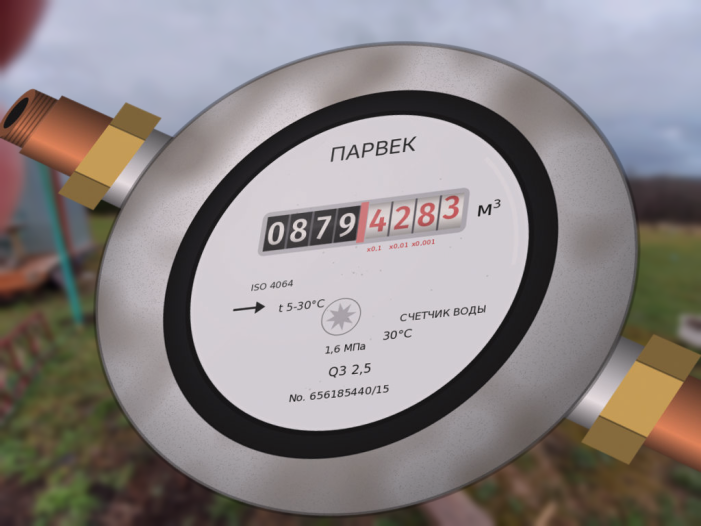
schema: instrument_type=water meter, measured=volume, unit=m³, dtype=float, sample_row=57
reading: 879.4283
